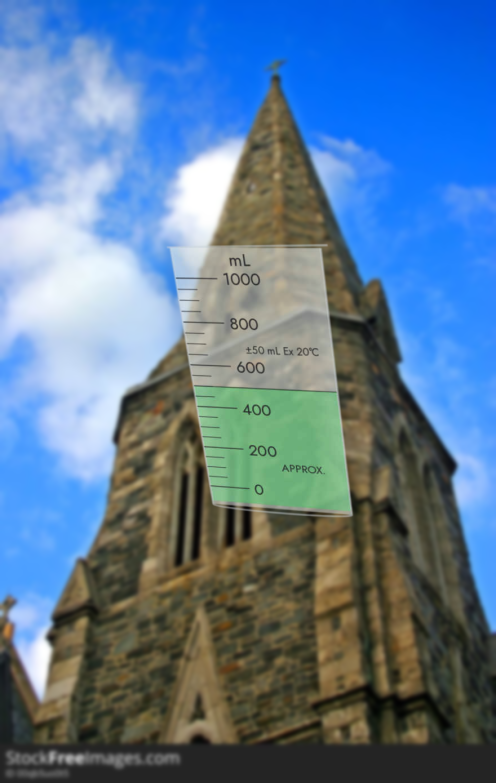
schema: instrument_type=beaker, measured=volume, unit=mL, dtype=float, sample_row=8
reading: 500
